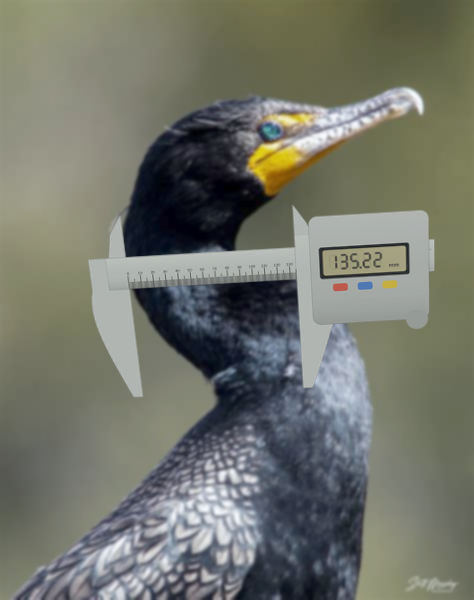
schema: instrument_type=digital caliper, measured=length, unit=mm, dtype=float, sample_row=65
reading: 135.22
